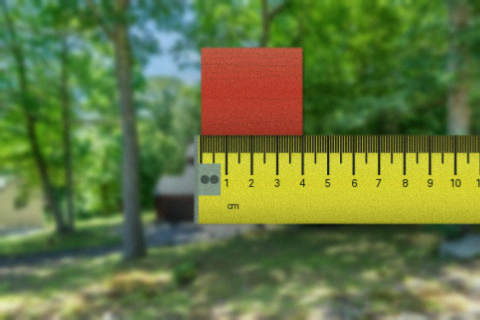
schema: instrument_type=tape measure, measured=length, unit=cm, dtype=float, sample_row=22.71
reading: 4
